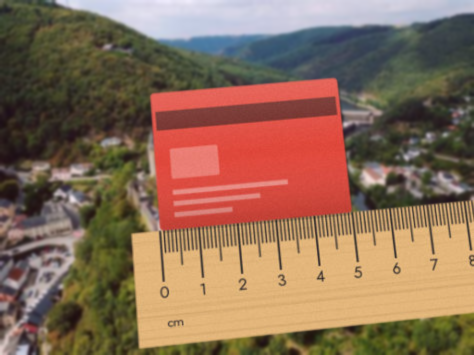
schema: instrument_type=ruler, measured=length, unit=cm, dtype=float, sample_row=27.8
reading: 5
